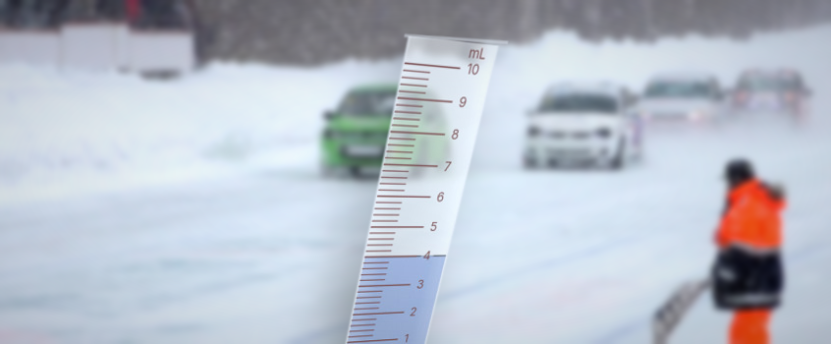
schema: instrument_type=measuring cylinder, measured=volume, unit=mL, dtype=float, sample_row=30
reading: 4
